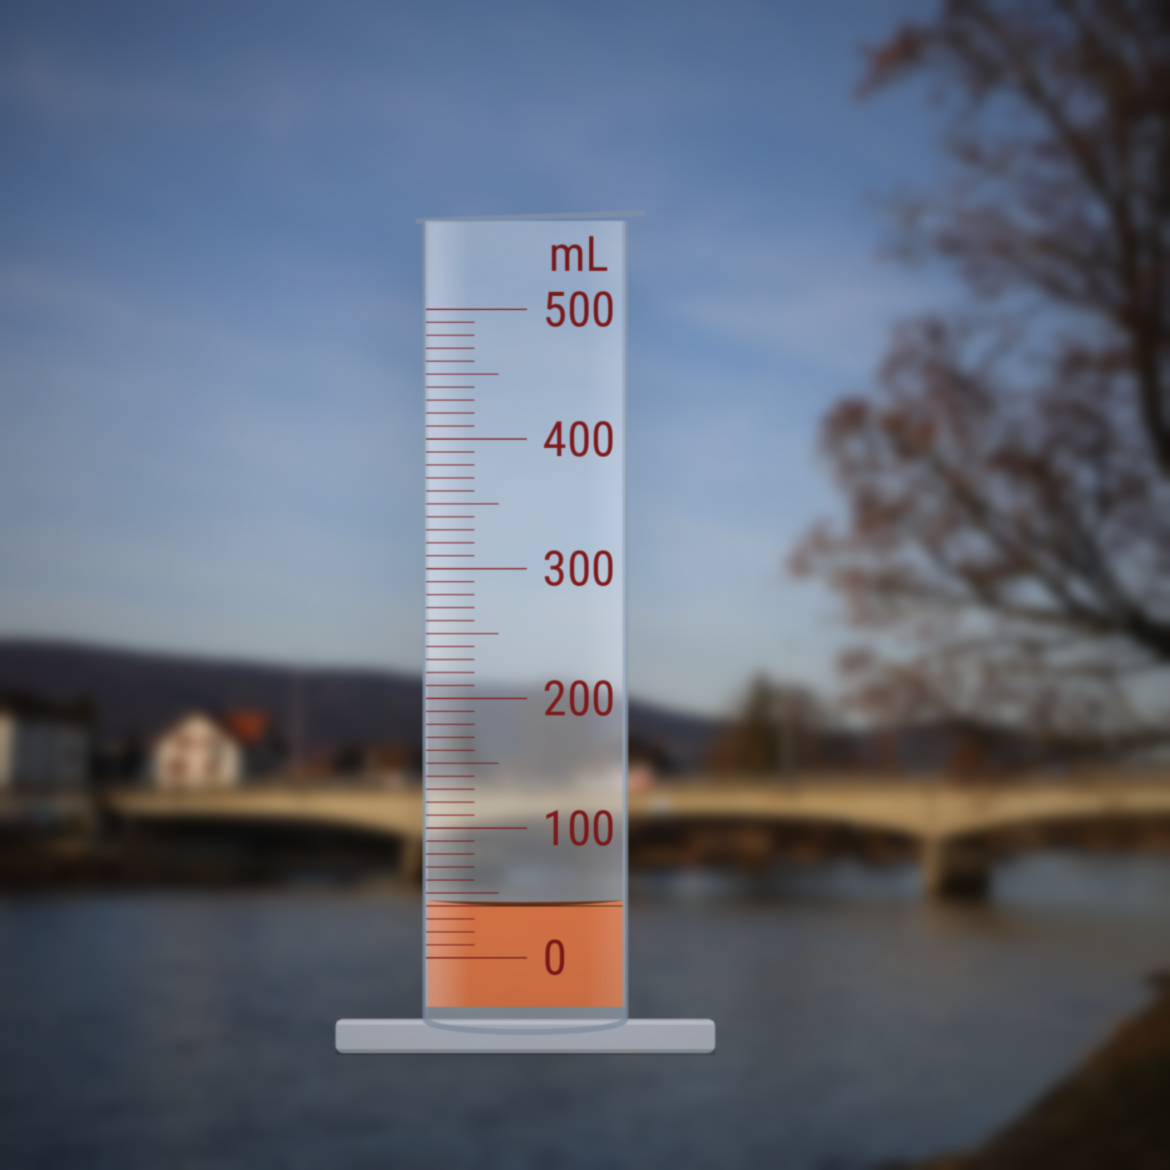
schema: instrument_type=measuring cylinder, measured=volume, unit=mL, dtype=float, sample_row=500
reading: 40
